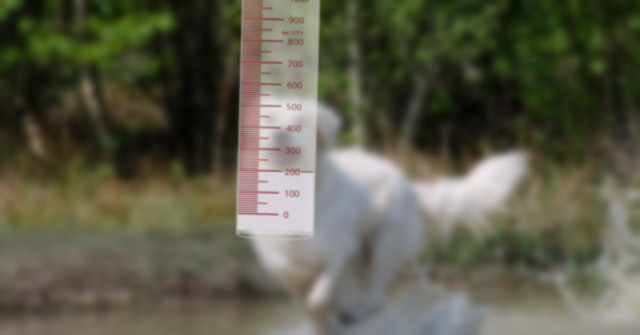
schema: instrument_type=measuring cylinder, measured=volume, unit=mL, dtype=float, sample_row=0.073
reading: 200
